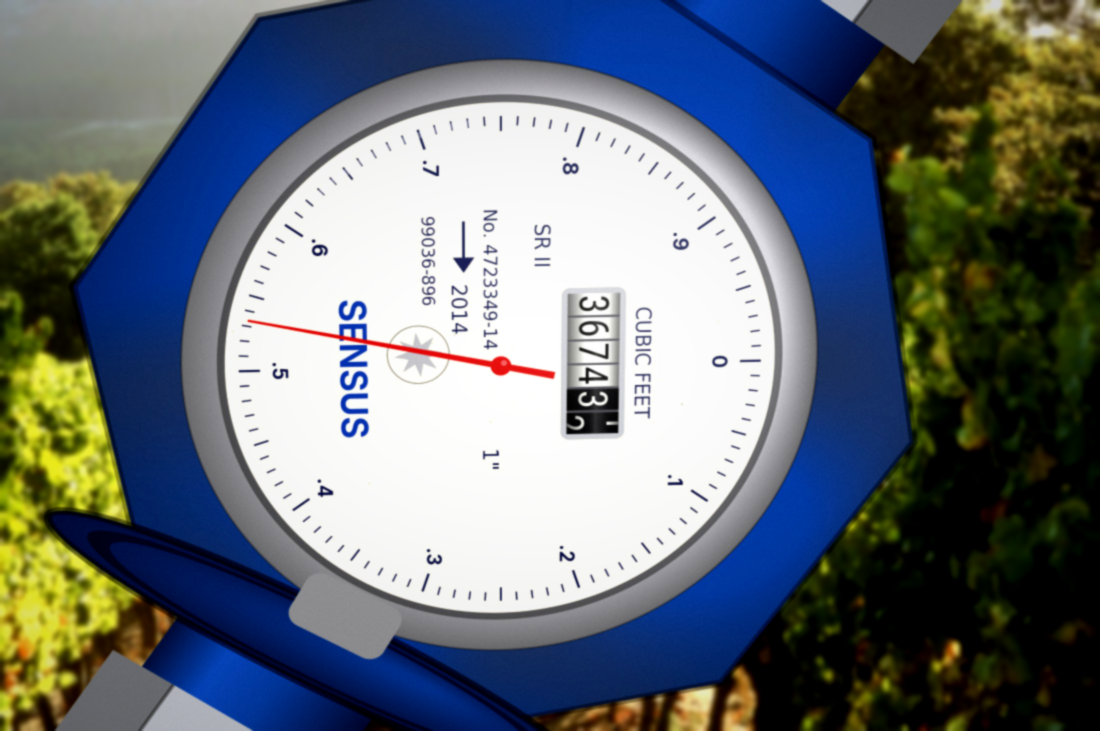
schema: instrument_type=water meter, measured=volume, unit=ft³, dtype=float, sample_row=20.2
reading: 367431.53
